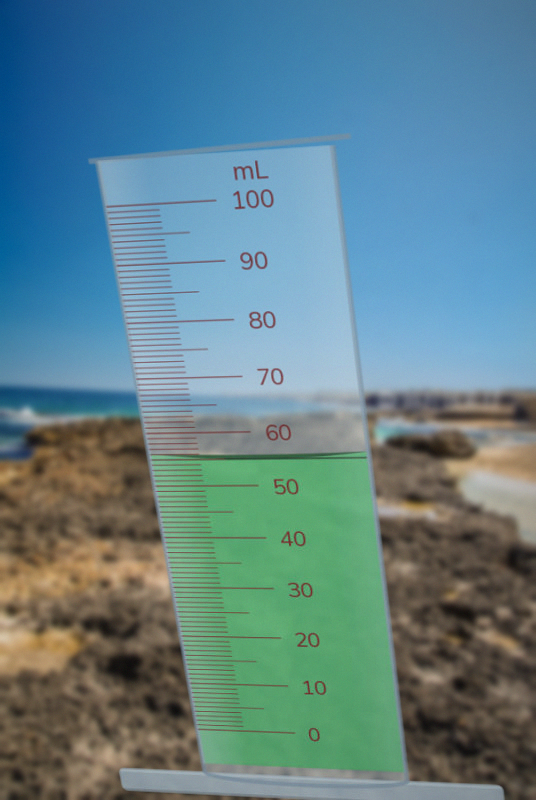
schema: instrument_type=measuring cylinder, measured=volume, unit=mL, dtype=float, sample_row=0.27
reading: 55
